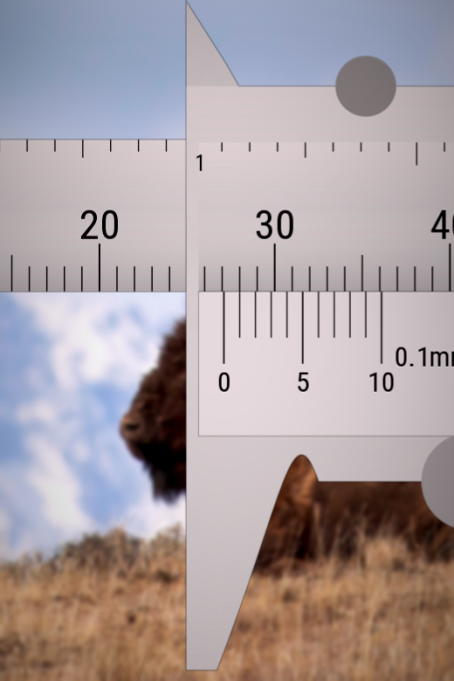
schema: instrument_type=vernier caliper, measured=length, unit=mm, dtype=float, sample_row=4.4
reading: 27.1
